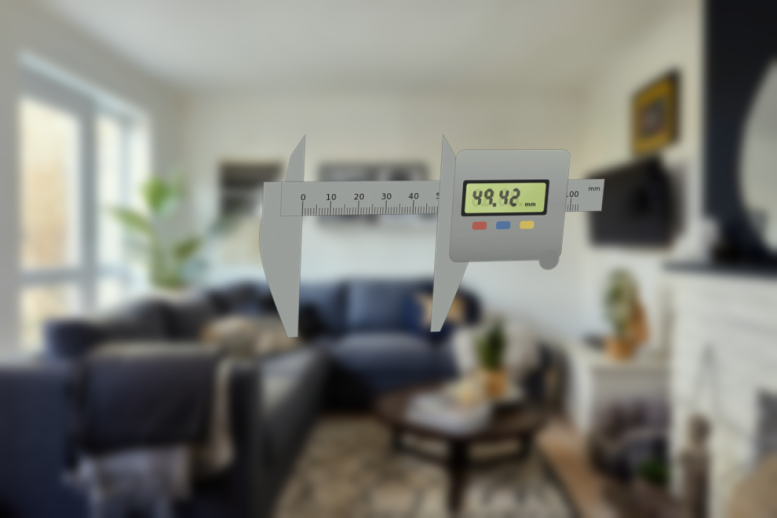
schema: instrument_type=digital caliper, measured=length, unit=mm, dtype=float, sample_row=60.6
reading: 49.42
